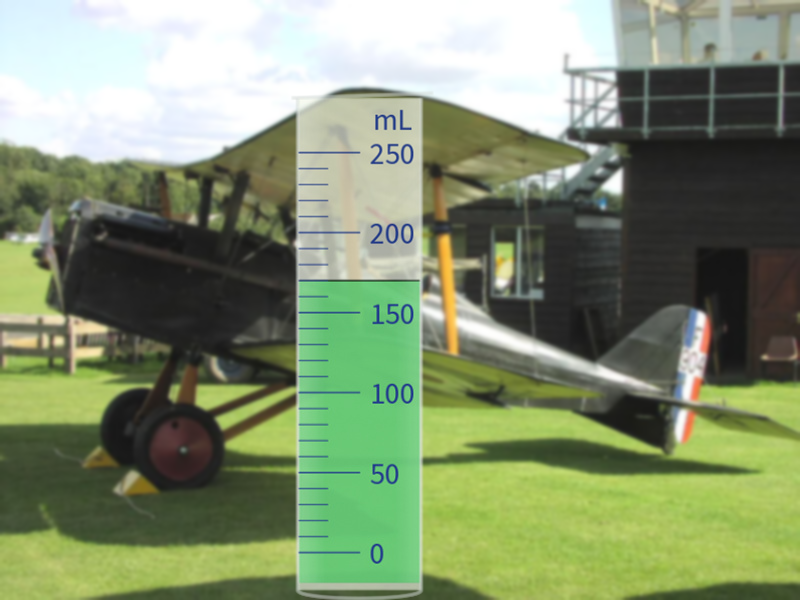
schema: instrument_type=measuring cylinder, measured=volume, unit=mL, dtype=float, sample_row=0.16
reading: 170
